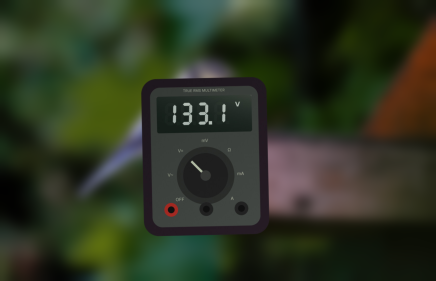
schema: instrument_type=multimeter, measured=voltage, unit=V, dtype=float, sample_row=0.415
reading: 133.1
